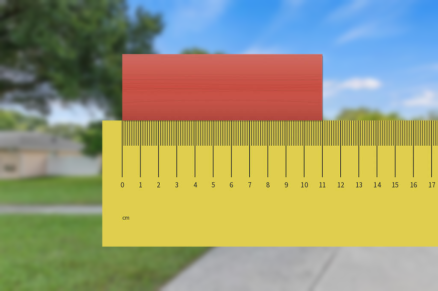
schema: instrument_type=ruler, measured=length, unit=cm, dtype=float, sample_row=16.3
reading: 11
